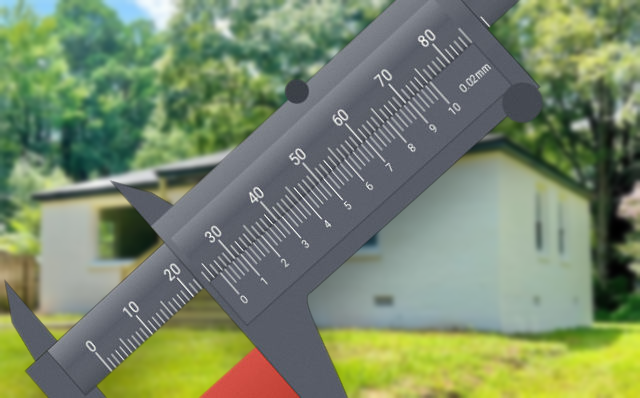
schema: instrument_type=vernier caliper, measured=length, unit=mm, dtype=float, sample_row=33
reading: 26.4
